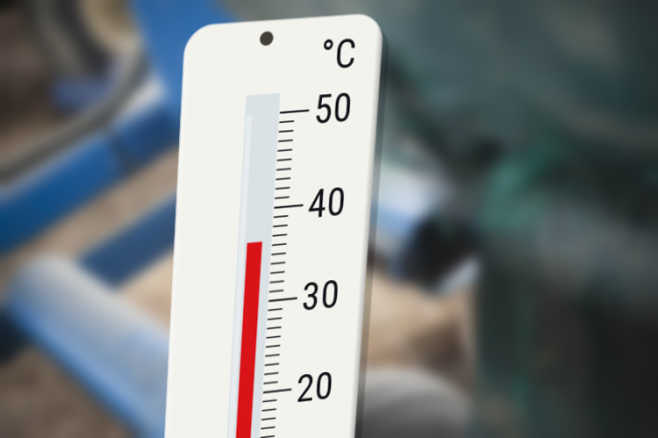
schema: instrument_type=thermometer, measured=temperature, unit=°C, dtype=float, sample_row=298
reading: 36.5
